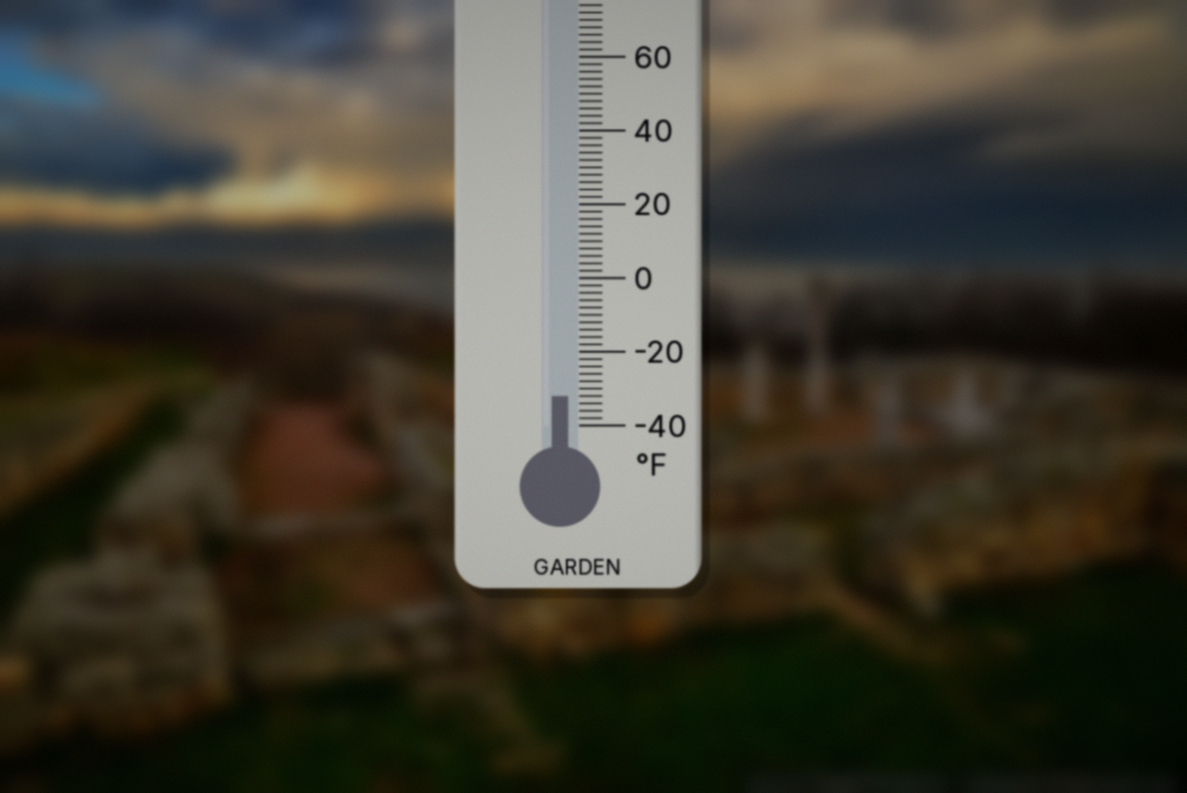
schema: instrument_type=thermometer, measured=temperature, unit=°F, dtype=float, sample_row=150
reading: -32
